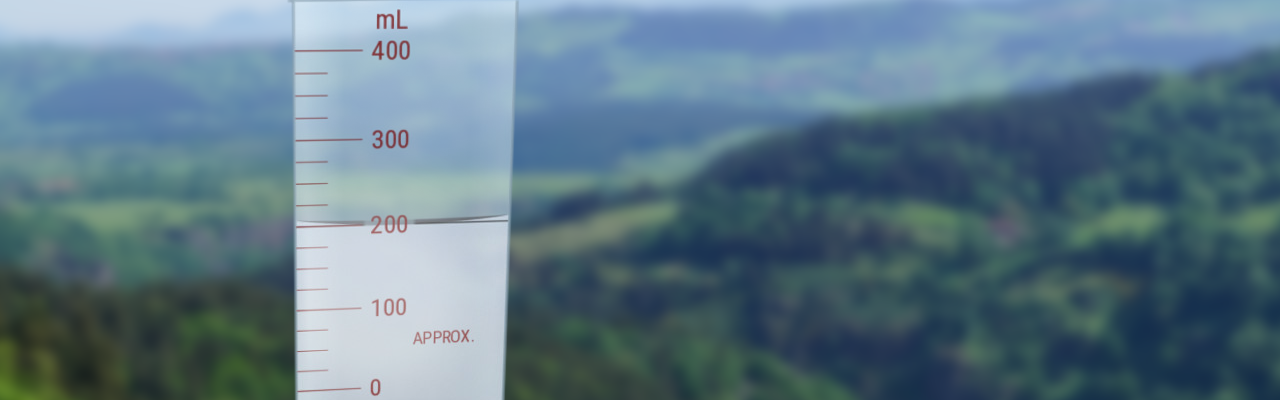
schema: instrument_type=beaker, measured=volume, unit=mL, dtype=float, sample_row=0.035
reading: 200
